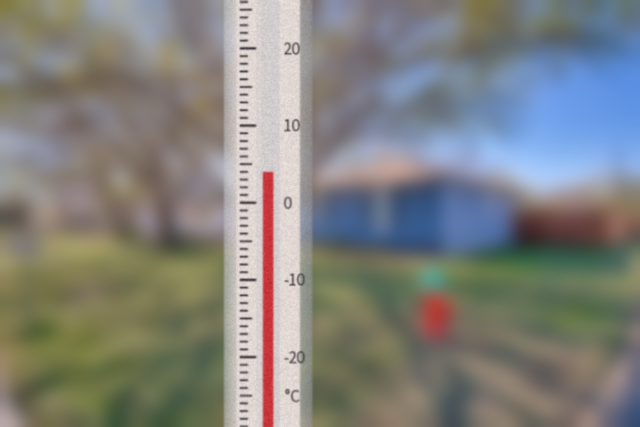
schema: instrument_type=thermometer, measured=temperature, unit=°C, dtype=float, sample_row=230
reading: 4
